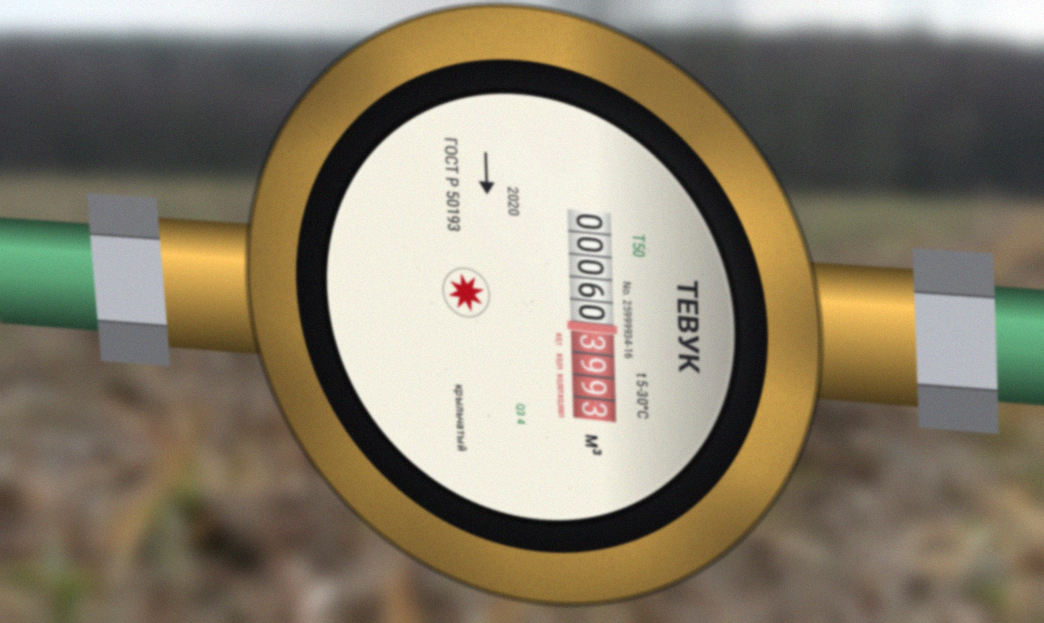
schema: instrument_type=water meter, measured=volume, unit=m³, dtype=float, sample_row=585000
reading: 60.3993
